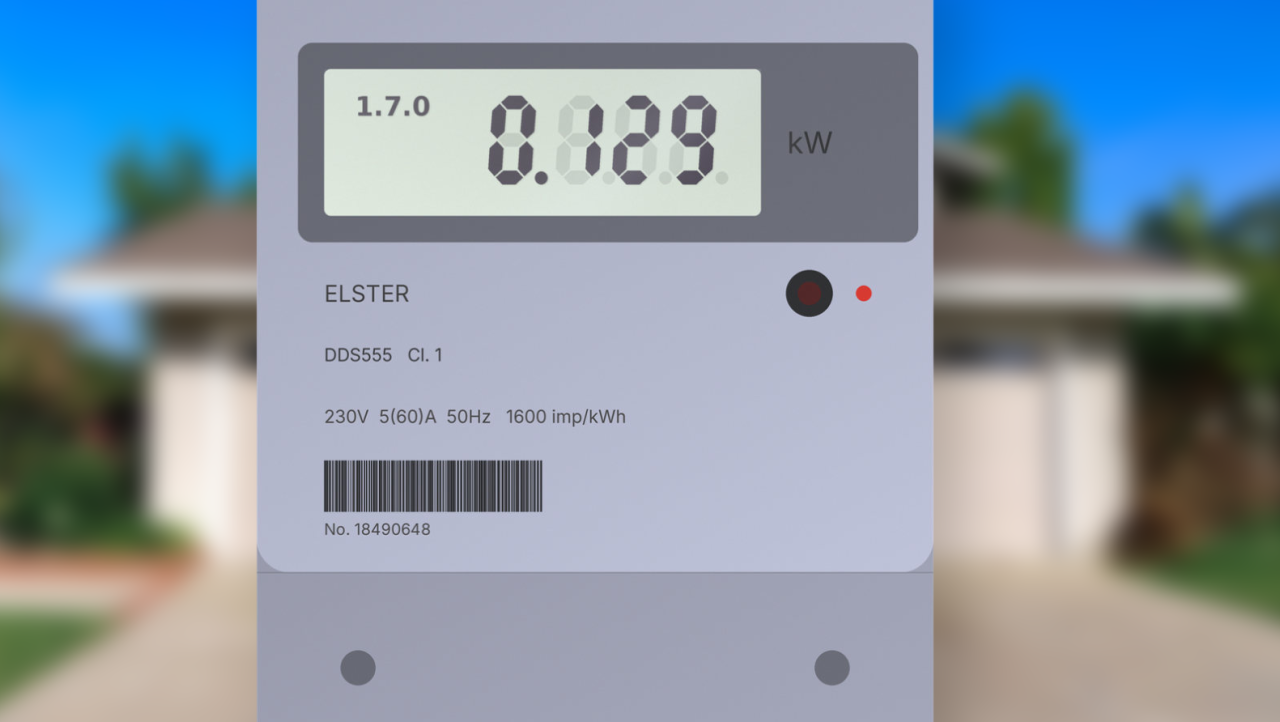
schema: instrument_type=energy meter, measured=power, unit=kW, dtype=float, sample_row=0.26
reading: 0.129
